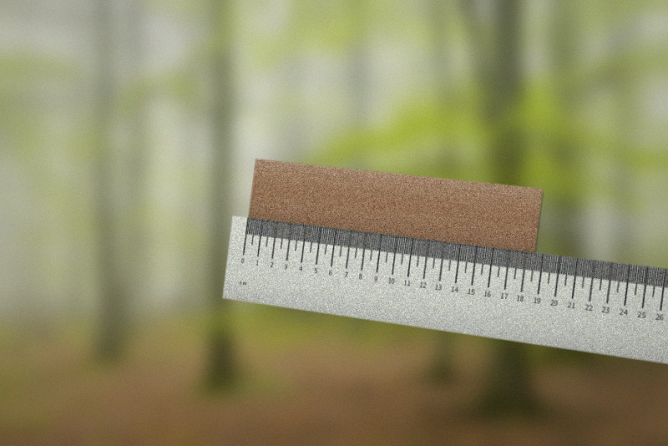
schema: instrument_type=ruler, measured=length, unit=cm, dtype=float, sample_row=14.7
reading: 18.5
